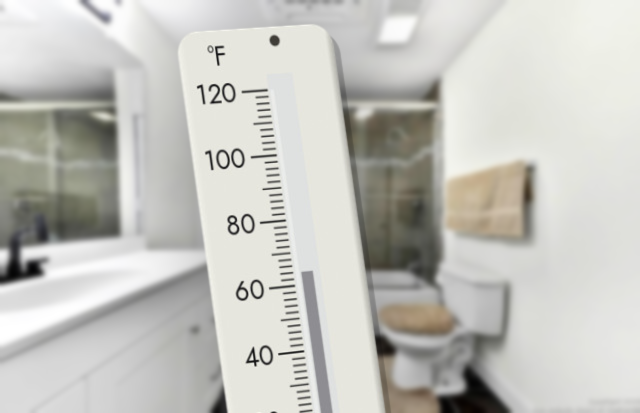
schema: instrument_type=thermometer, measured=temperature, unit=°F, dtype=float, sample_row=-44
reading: 64
